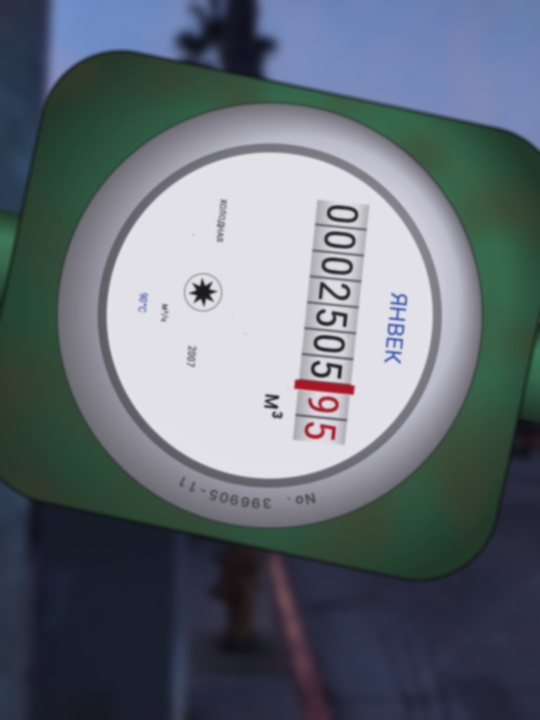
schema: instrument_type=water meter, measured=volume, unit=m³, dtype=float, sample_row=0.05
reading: 2505.95
